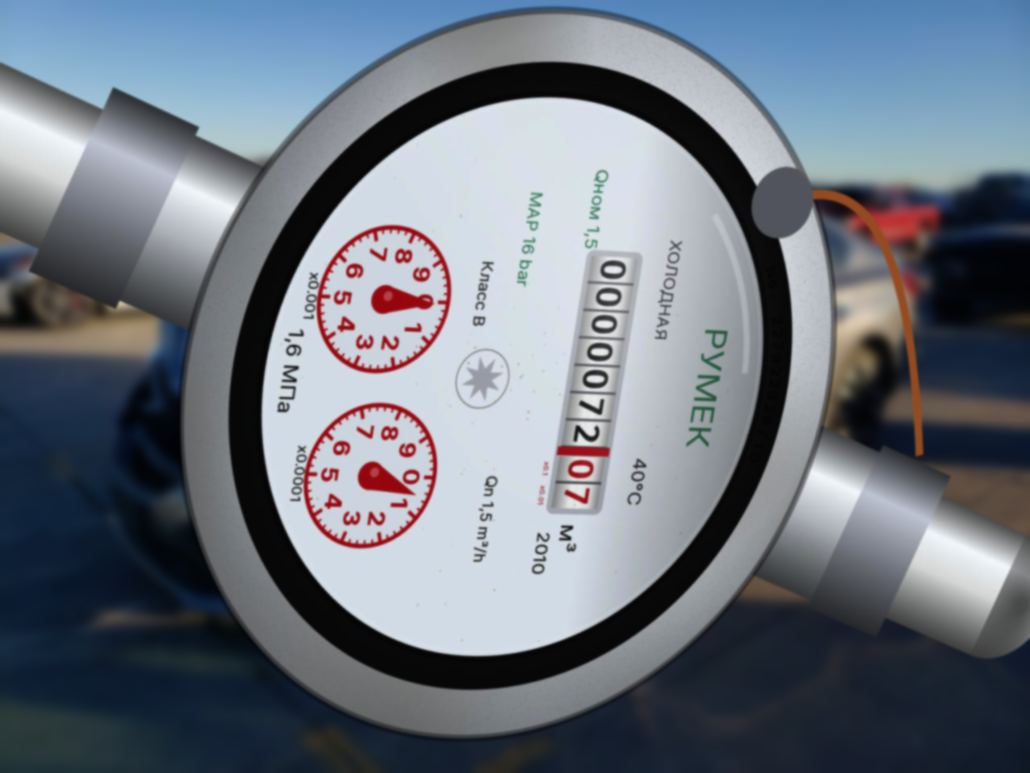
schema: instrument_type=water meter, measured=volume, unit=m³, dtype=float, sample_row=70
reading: 72.0700
